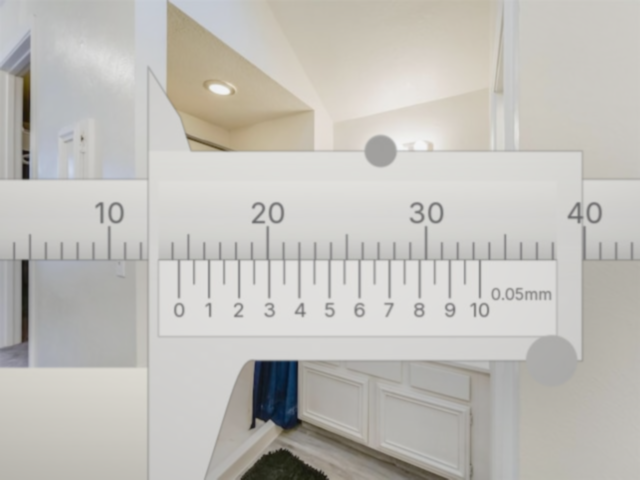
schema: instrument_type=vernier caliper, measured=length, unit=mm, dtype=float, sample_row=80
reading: 14.4
